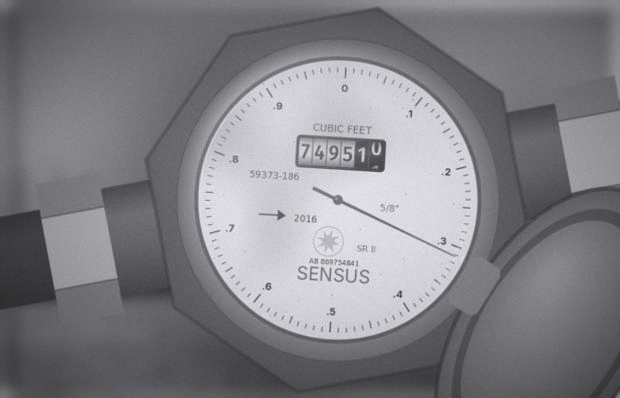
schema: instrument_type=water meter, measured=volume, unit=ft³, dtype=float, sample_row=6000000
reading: 749510.31
